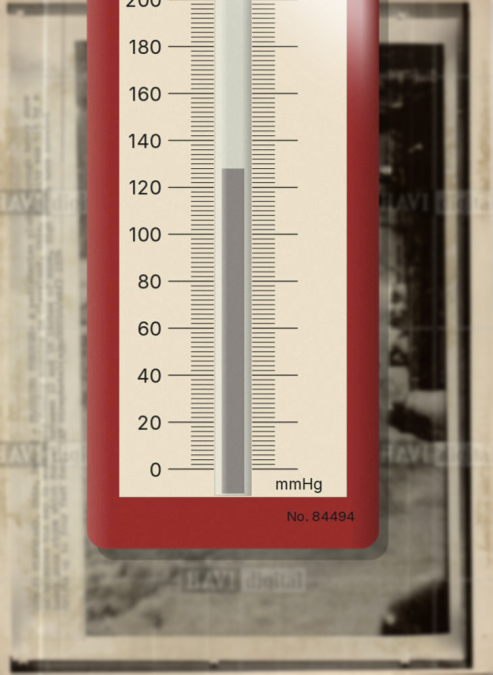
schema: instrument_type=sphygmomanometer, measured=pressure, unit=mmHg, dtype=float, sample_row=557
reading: 128
